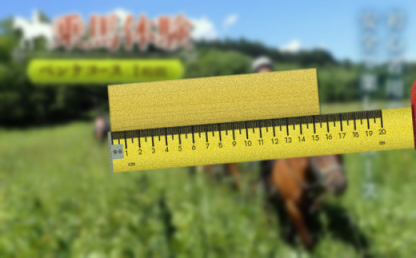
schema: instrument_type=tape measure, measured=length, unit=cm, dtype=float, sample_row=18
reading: 15.5
